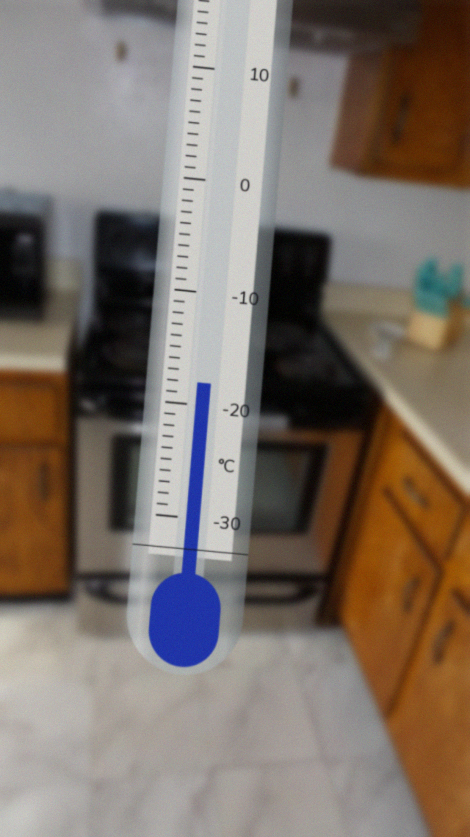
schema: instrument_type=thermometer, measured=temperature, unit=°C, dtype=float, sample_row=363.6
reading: -18
